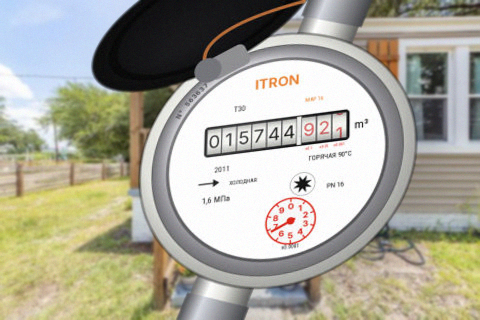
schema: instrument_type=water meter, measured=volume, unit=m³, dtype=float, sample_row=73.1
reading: 15744.9206
